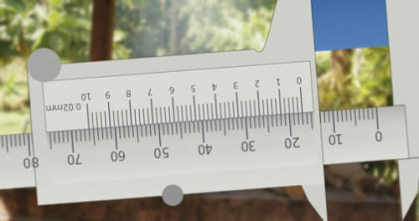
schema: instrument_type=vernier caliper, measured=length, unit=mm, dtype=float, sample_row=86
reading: 17.0
